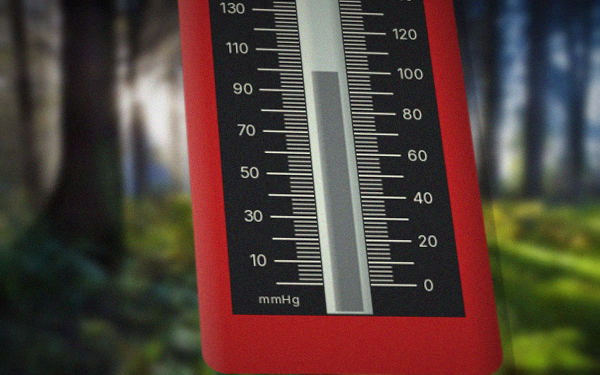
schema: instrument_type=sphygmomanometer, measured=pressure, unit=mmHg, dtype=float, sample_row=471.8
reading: 100
